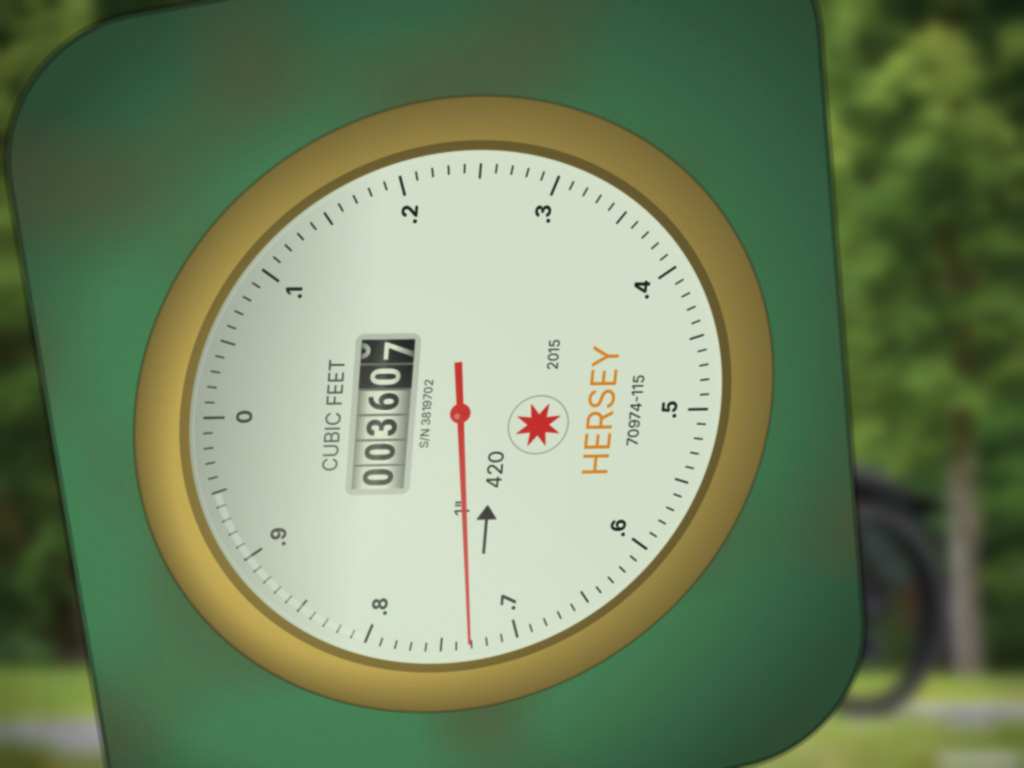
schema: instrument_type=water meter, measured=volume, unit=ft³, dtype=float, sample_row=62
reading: 3606.73
